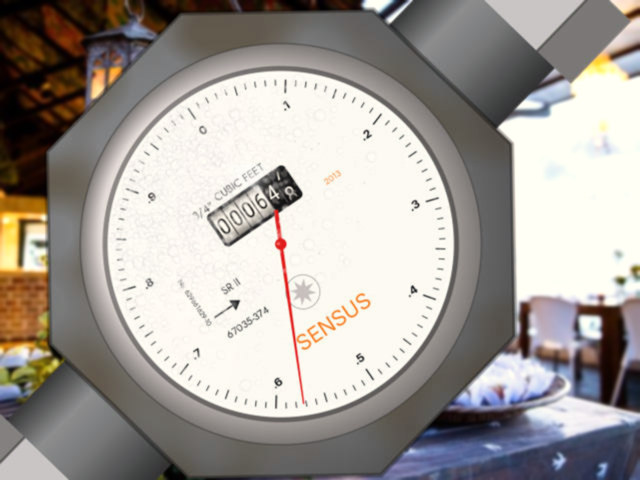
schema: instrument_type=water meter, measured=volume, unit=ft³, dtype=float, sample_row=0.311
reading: 647.57
